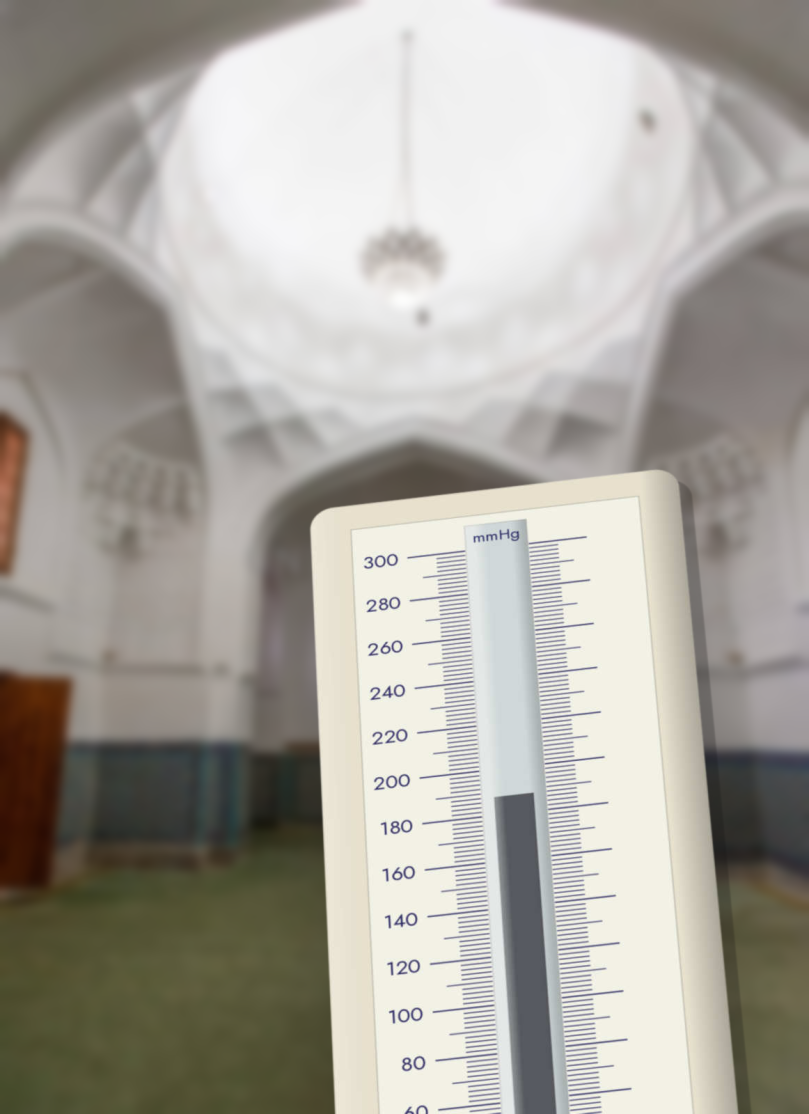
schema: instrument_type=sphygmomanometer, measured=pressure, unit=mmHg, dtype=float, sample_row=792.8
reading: 188
